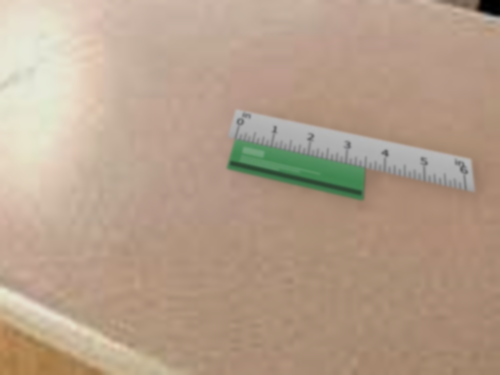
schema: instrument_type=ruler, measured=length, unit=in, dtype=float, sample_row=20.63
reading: 3.5
